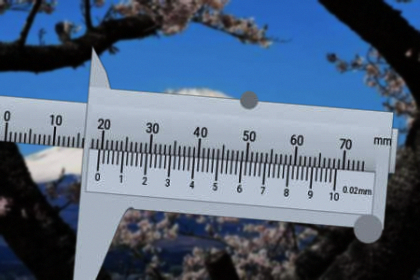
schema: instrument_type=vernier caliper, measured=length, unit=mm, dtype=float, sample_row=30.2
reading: 19.5
